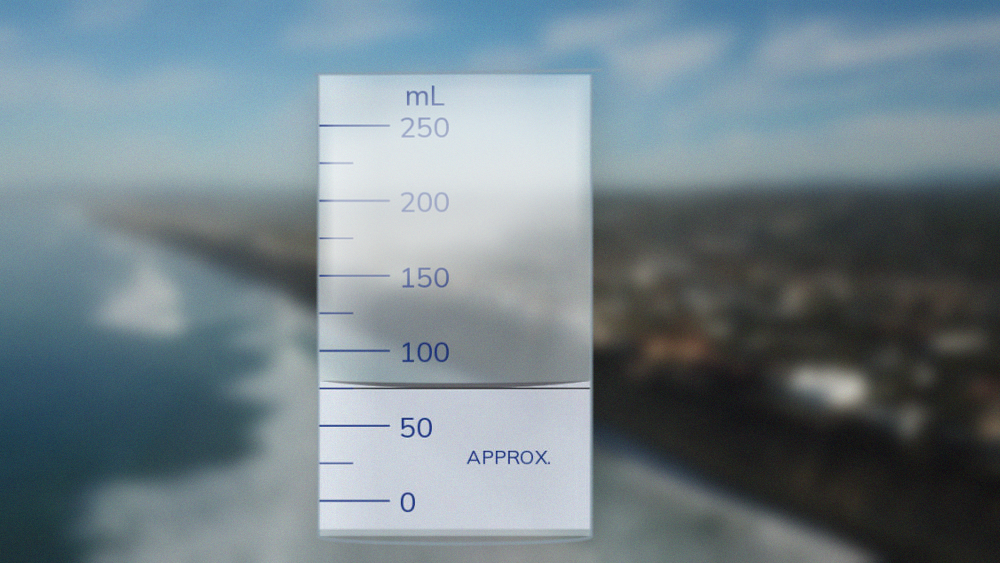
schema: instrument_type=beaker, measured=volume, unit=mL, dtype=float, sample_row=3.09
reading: 75
